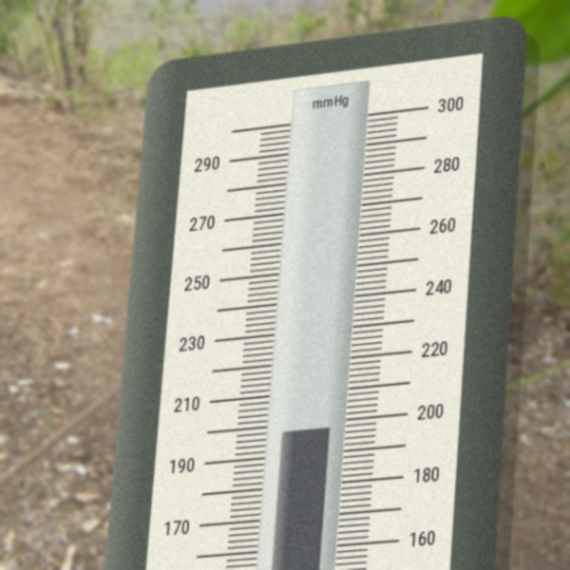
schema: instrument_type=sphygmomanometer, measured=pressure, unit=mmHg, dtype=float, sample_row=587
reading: 198
